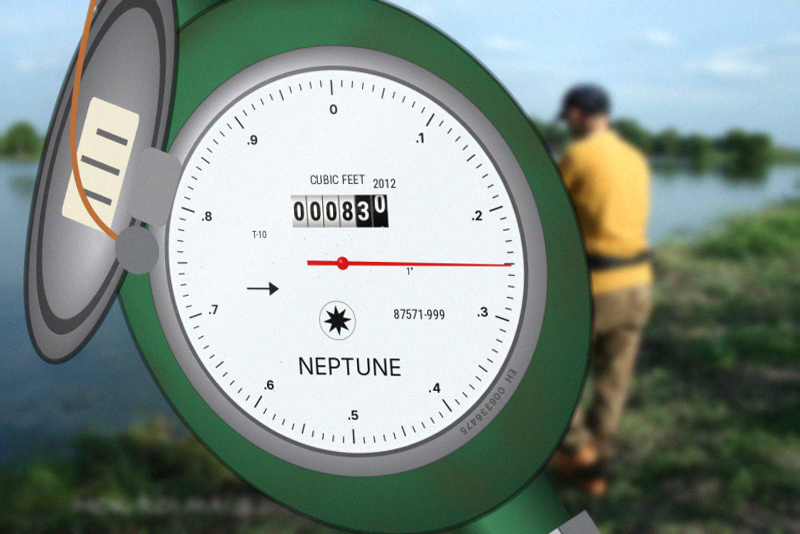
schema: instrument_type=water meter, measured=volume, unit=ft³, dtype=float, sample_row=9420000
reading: 830.25
